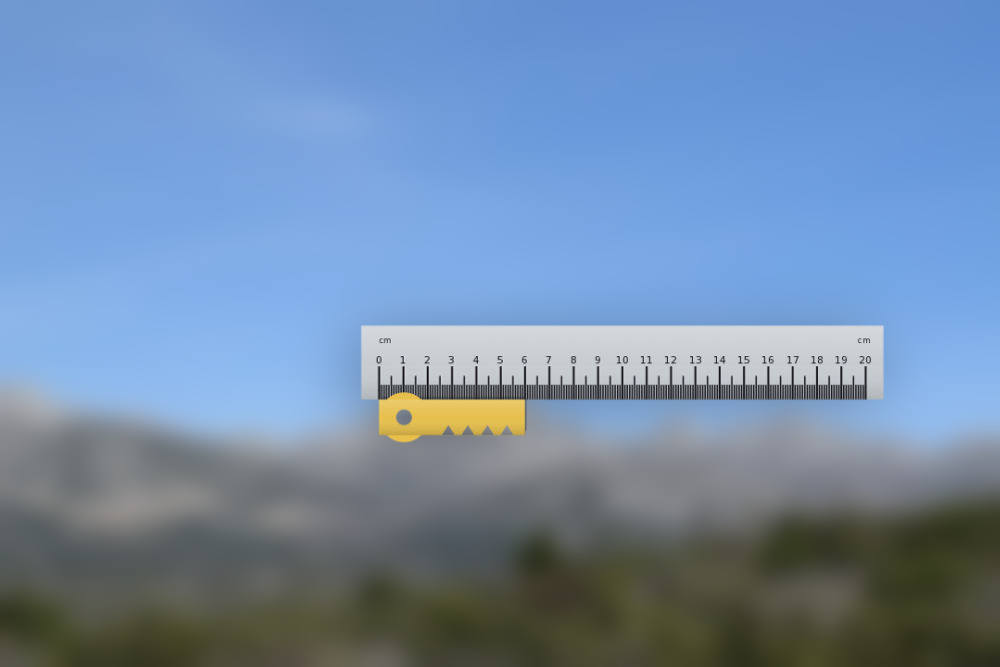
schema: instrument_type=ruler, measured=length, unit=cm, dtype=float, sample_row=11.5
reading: 6
